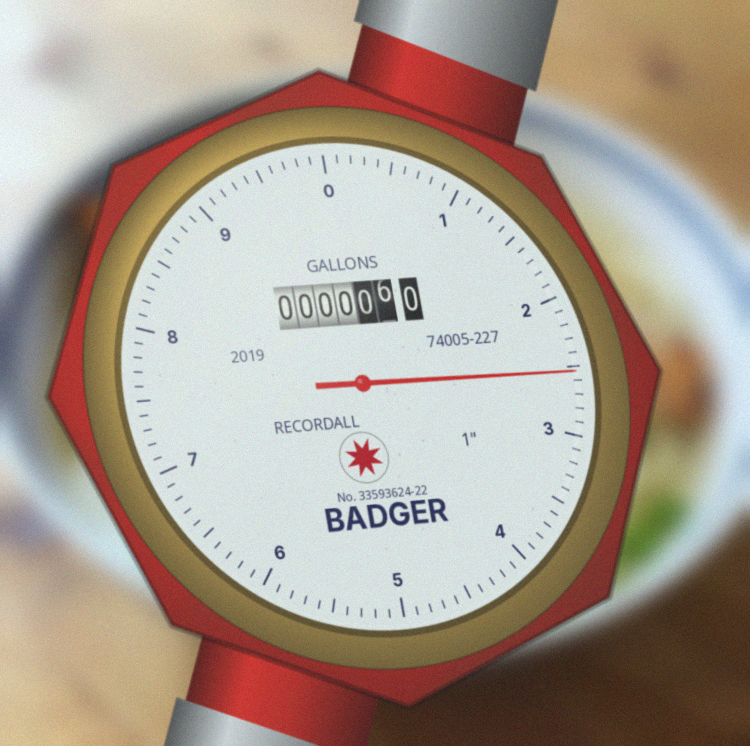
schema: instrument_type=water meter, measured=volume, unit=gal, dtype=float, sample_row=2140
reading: 62.5
